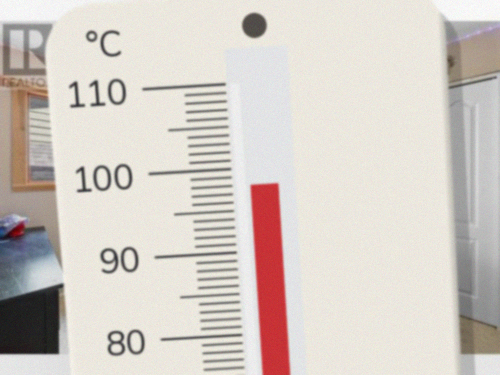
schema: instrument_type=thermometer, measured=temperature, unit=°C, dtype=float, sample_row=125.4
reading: 98
